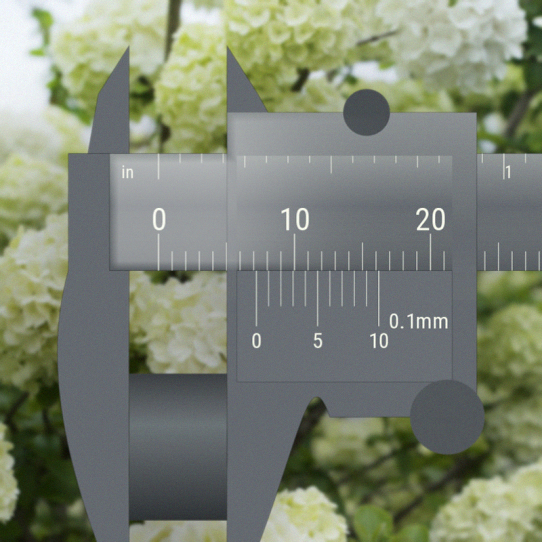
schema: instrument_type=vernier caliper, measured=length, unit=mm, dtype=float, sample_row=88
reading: 7.2
